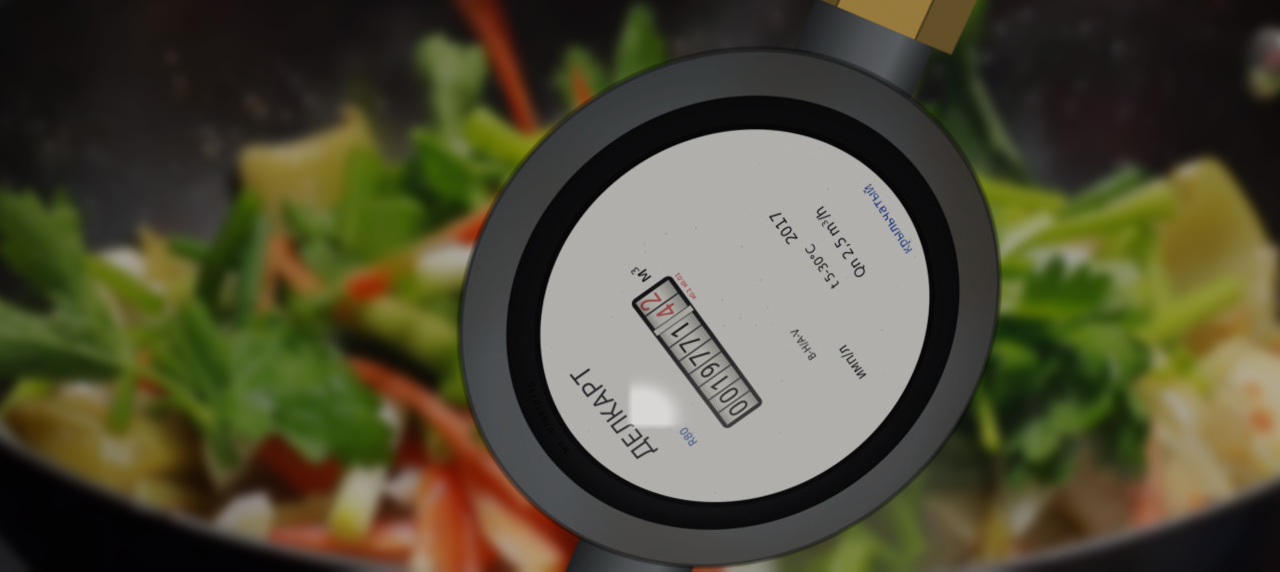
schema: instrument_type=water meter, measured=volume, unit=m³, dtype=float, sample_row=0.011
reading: 19771.42
